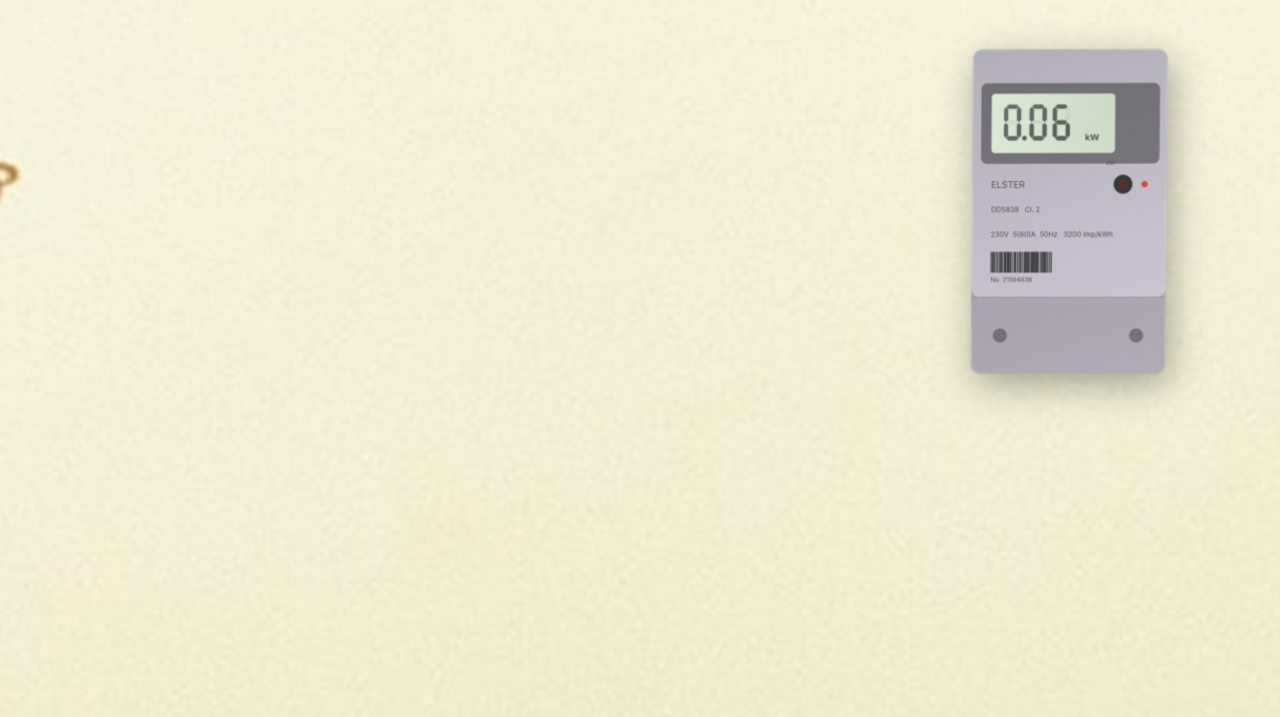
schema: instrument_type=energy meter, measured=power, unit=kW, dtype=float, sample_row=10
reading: 0.06
